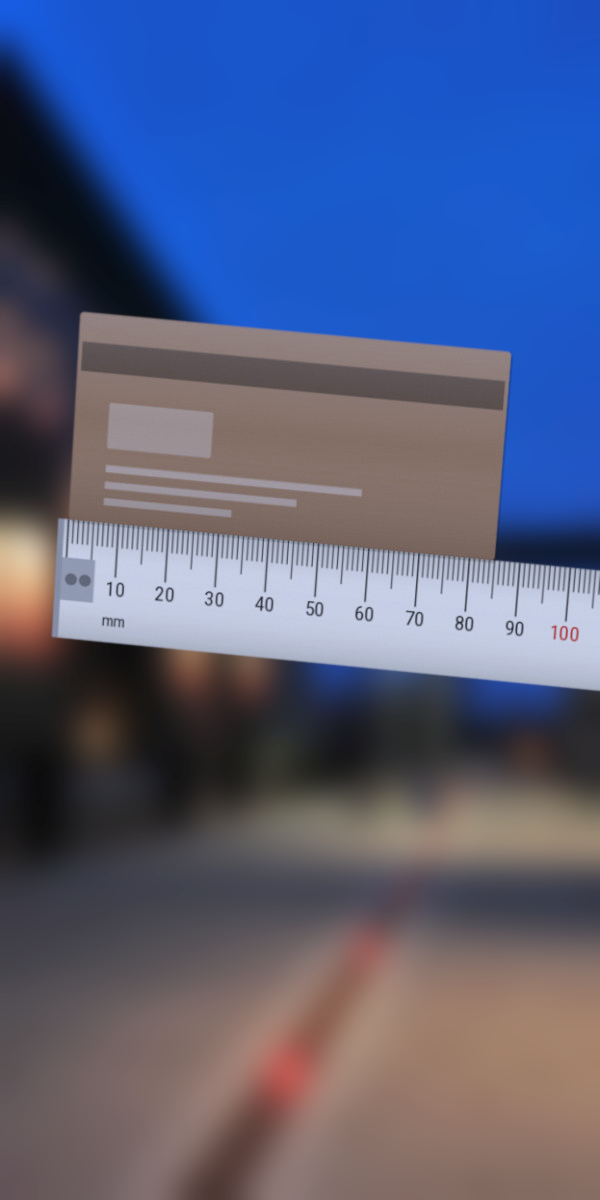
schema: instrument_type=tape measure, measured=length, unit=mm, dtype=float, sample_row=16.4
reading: 85
